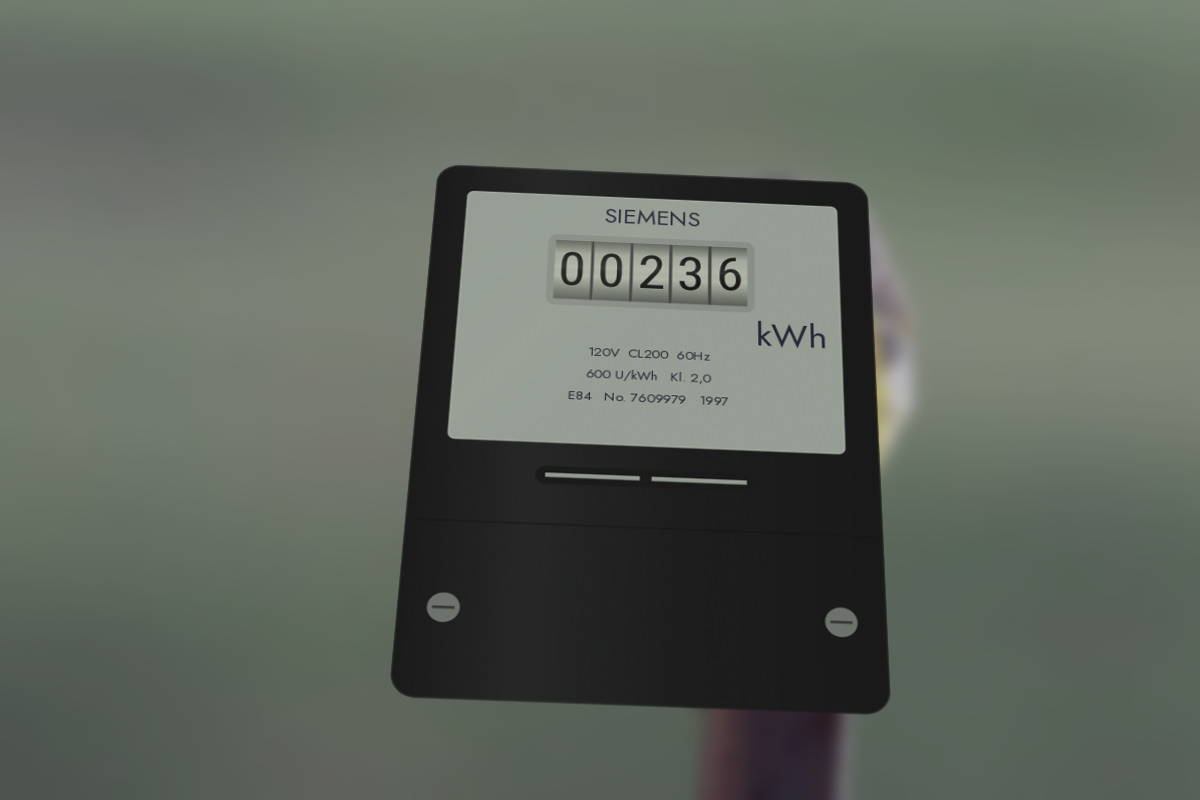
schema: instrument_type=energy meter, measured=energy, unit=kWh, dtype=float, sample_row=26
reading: 236
